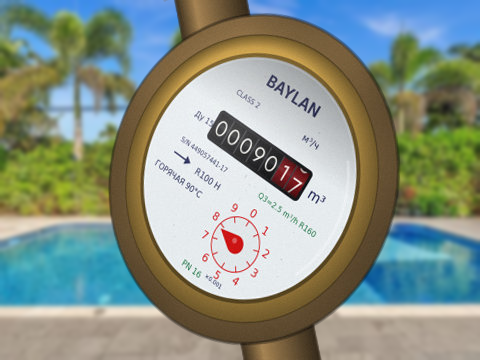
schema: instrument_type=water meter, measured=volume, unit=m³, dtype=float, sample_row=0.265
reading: 90.167
